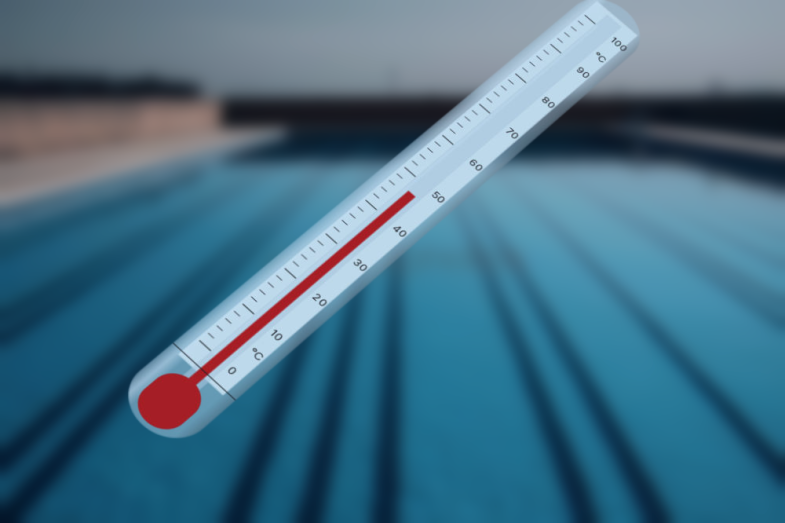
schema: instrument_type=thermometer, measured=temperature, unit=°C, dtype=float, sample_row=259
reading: 47
